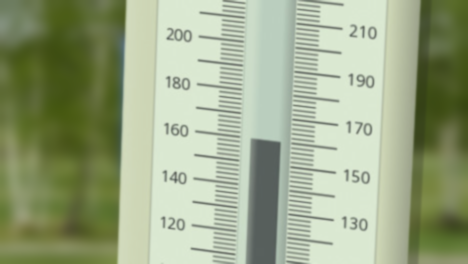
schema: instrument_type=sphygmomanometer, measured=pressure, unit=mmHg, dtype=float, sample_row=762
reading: 160
